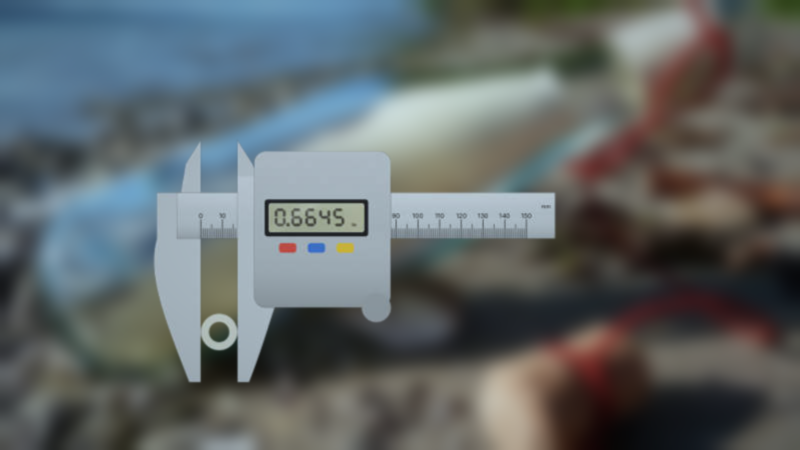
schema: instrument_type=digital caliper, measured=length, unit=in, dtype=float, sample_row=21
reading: 0.6645
